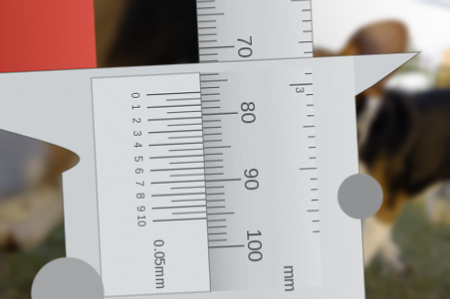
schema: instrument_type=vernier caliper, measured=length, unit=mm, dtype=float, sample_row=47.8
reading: 76.6
